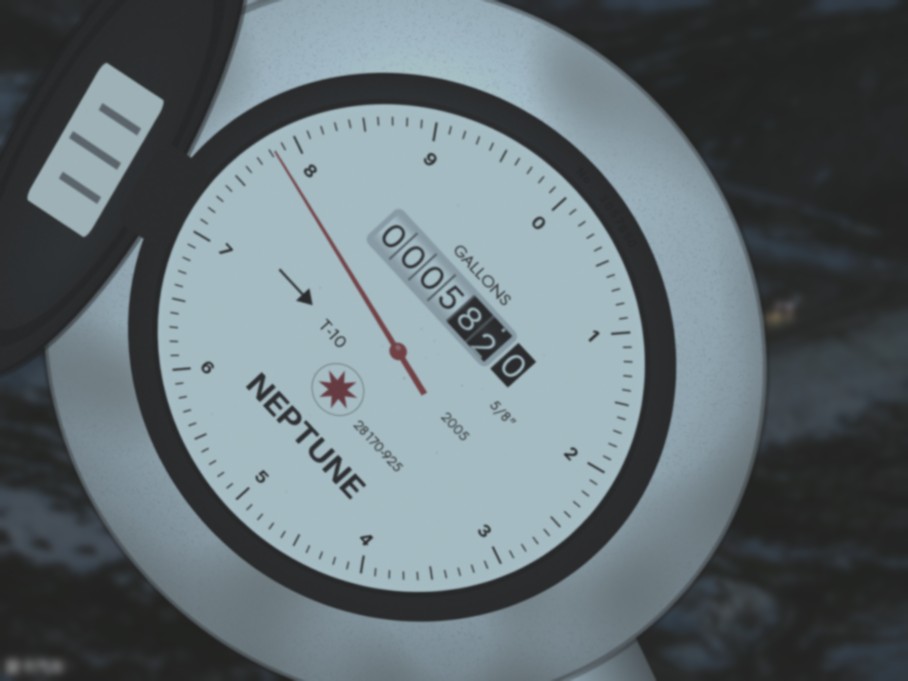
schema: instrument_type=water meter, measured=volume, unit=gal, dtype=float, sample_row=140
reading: 5817.8
